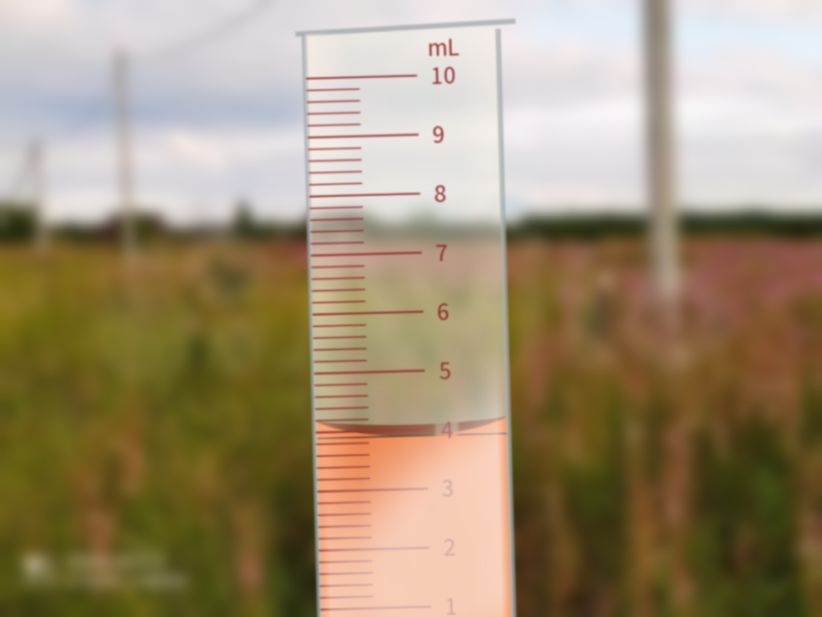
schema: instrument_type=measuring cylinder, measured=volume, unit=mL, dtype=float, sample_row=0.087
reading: 3.9
